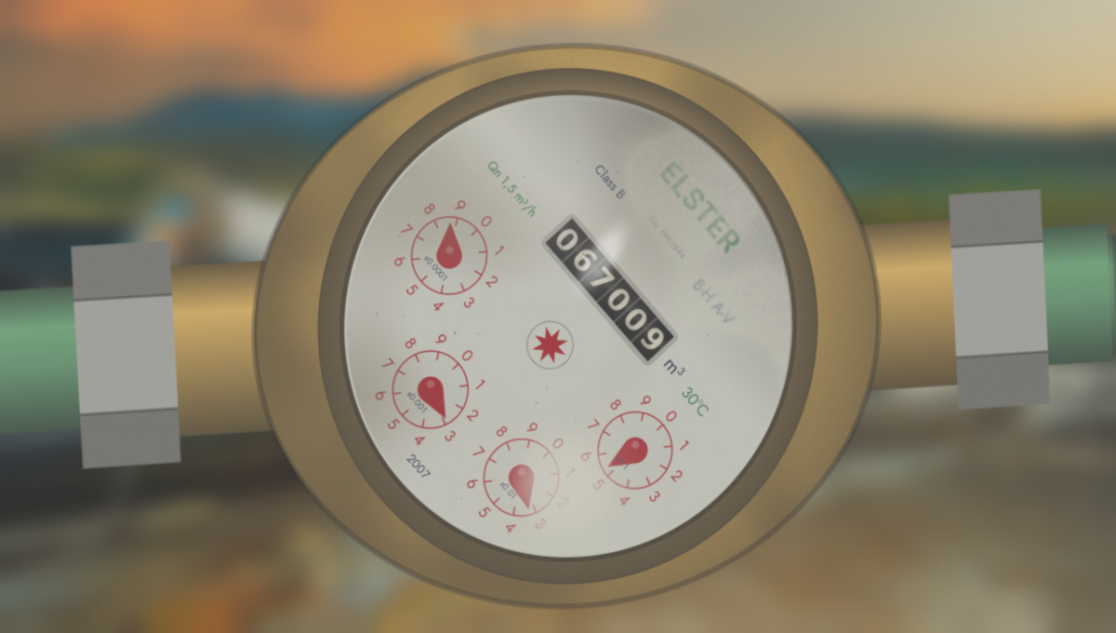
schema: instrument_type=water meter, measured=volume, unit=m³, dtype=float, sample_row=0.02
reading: 67009.5328
